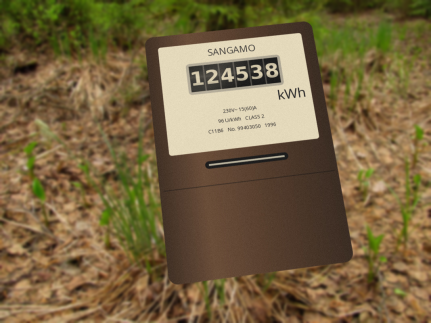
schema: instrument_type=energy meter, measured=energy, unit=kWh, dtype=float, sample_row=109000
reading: 124538
